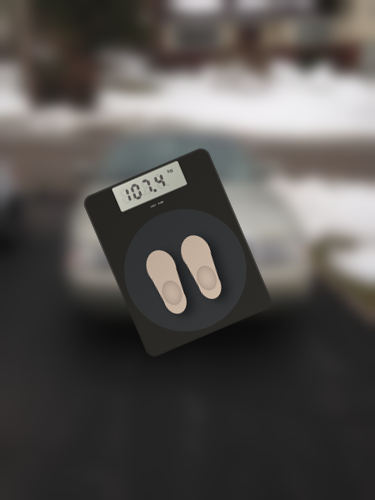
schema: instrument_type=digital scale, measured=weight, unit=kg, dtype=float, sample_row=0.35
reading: 107.4
